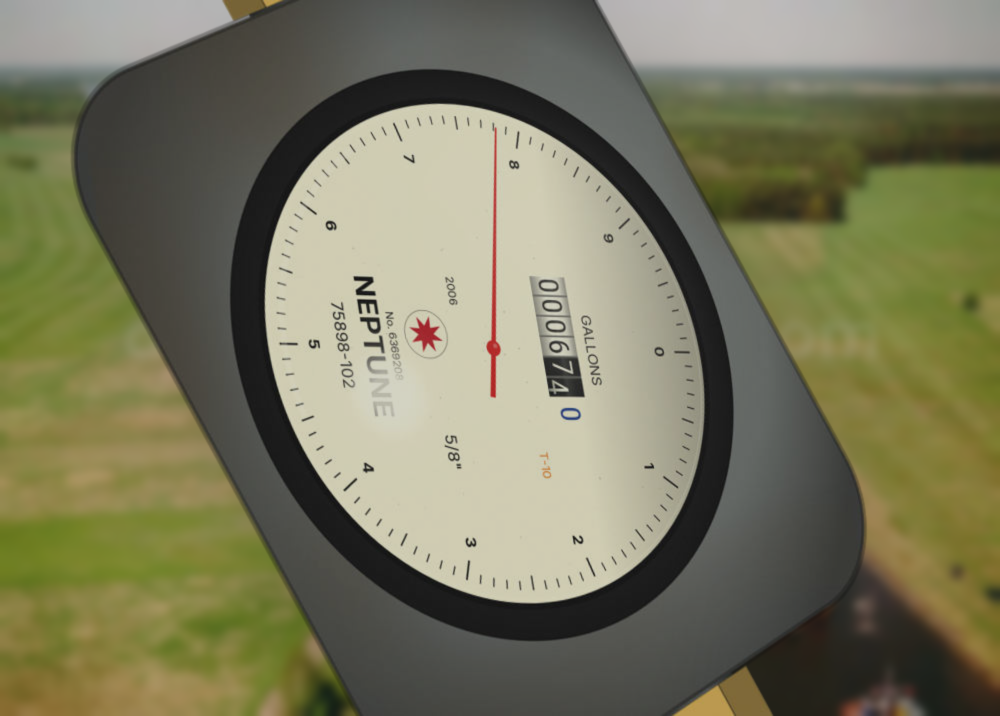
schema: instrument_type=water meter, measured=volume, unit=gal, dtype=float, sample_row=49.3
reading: 6737.8
